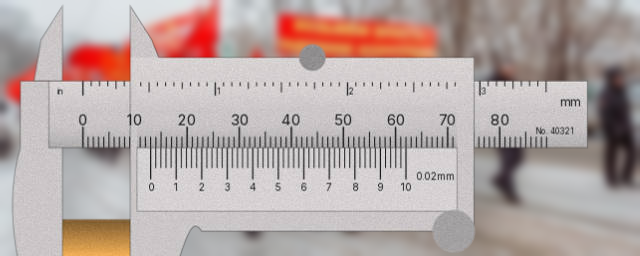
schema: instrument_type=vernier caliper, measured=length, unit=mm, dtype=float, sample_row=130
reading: 13.0
